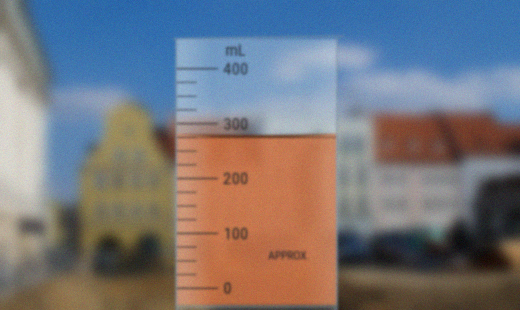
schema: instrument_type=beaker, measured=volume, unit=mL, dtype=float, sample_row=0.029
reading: 275
